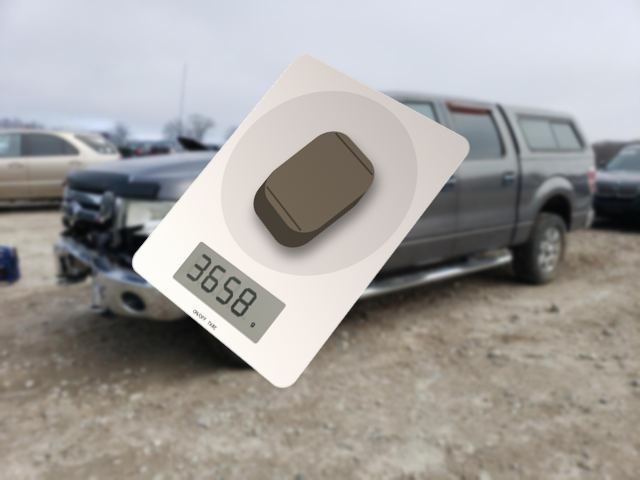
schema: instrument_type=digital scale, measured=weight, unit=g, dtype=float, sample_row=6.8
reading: 3658
